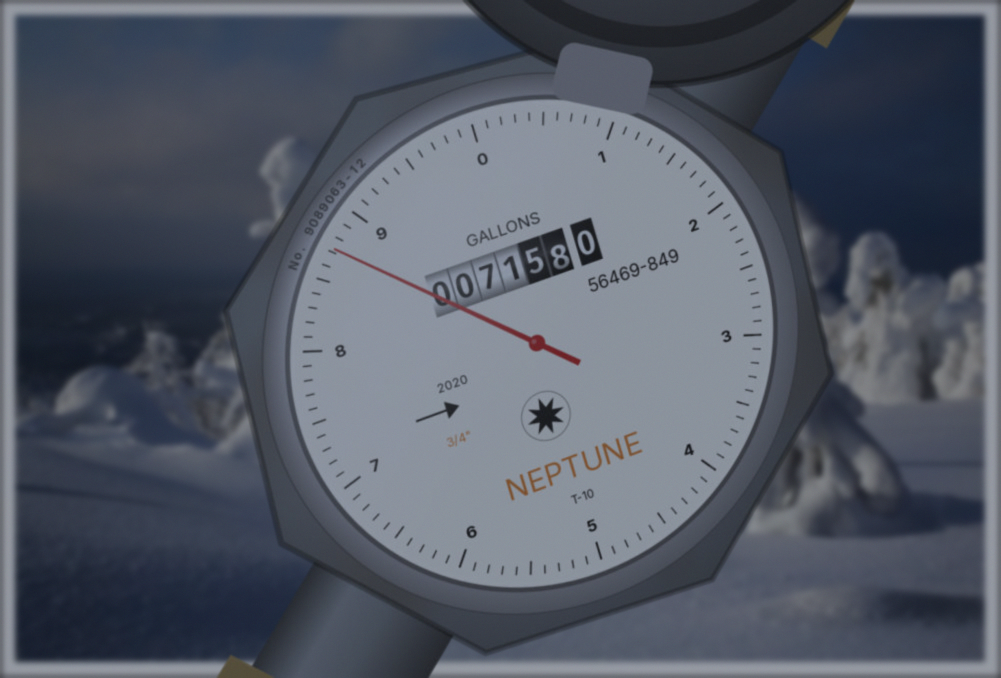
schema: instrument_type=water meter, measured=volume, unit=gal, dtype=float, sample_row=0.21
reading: 71578.7
